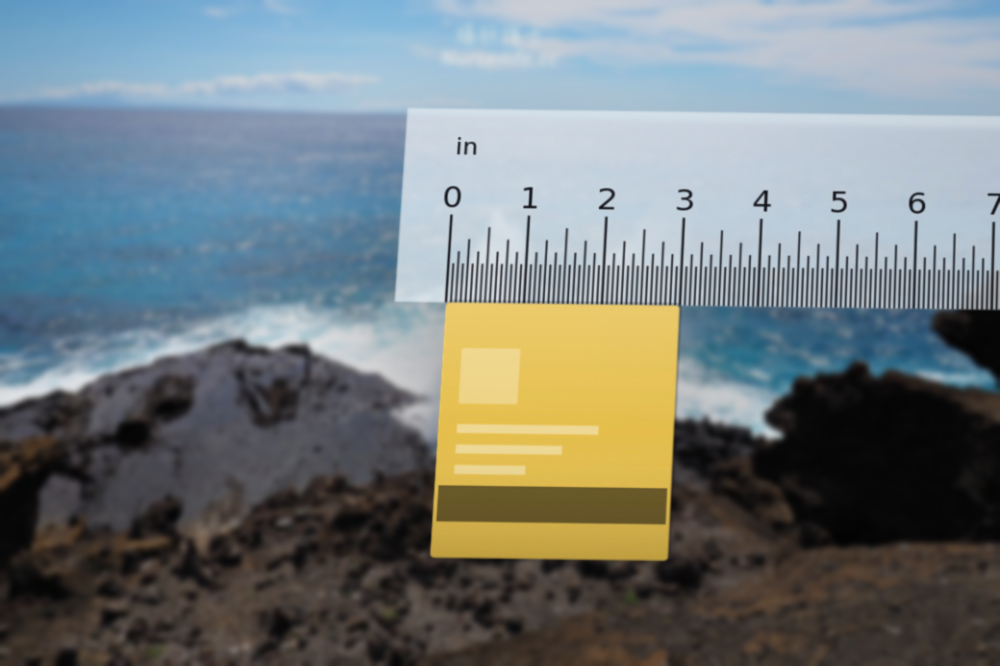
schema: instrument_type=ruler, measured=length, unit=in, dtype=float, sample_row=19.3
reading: 3
